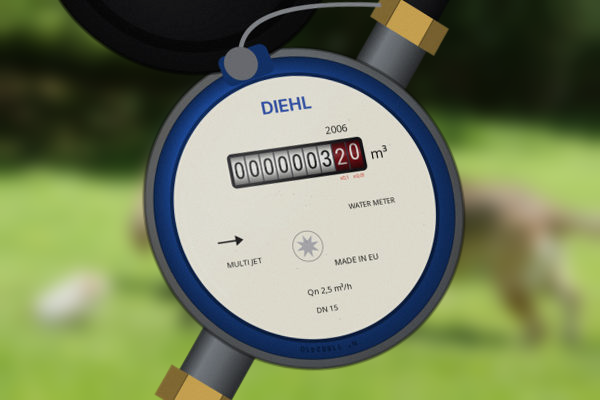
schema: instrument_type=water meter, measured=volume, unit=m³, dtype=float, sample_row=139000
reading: 3.20
